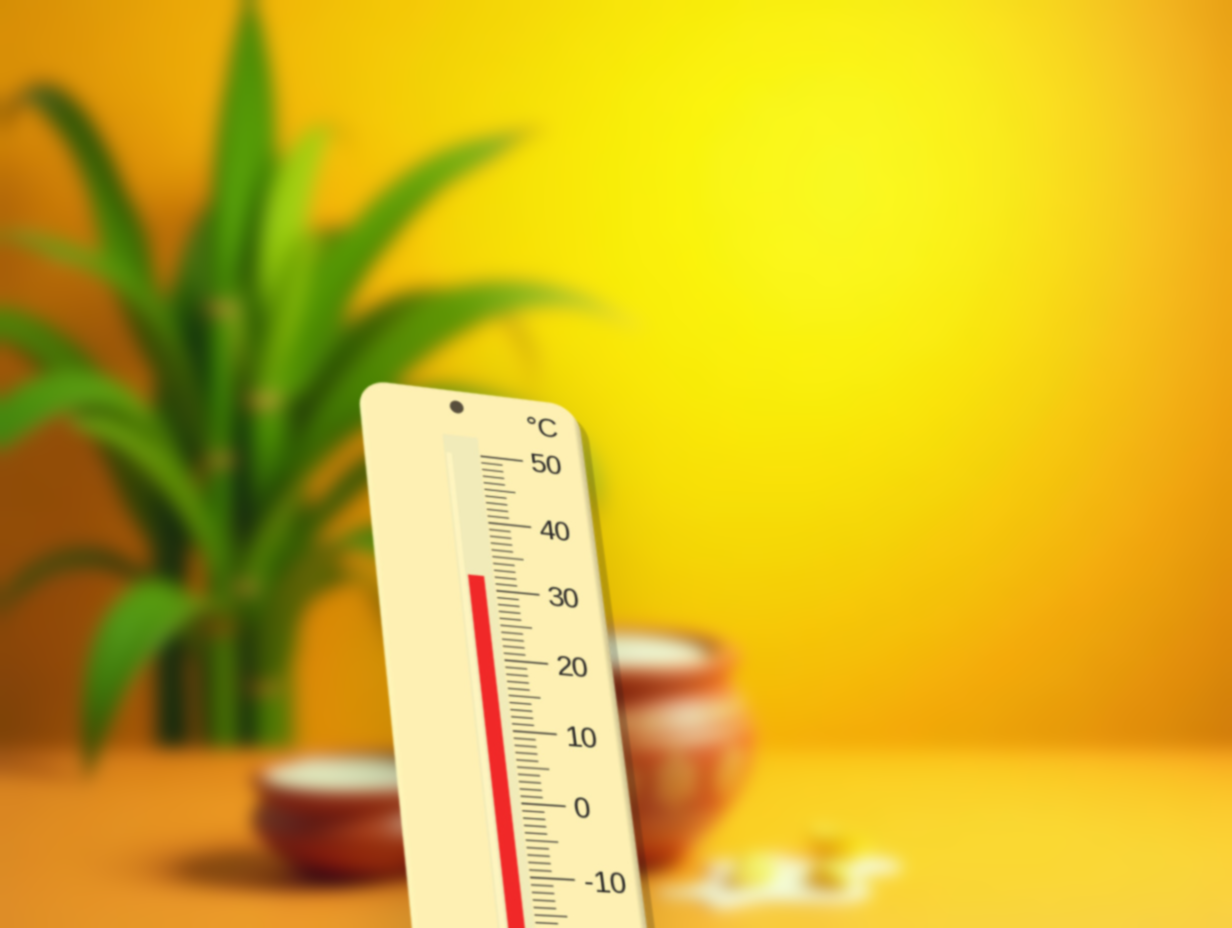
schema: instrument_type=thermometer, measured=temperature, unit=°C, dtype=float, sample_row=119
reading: 32
